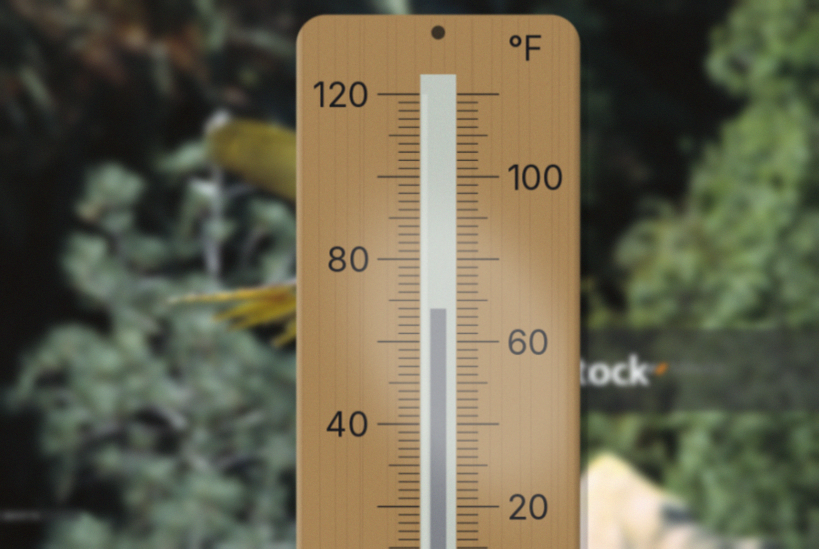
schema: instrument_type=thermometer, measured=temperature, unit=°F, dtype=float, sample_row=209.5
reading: 68
